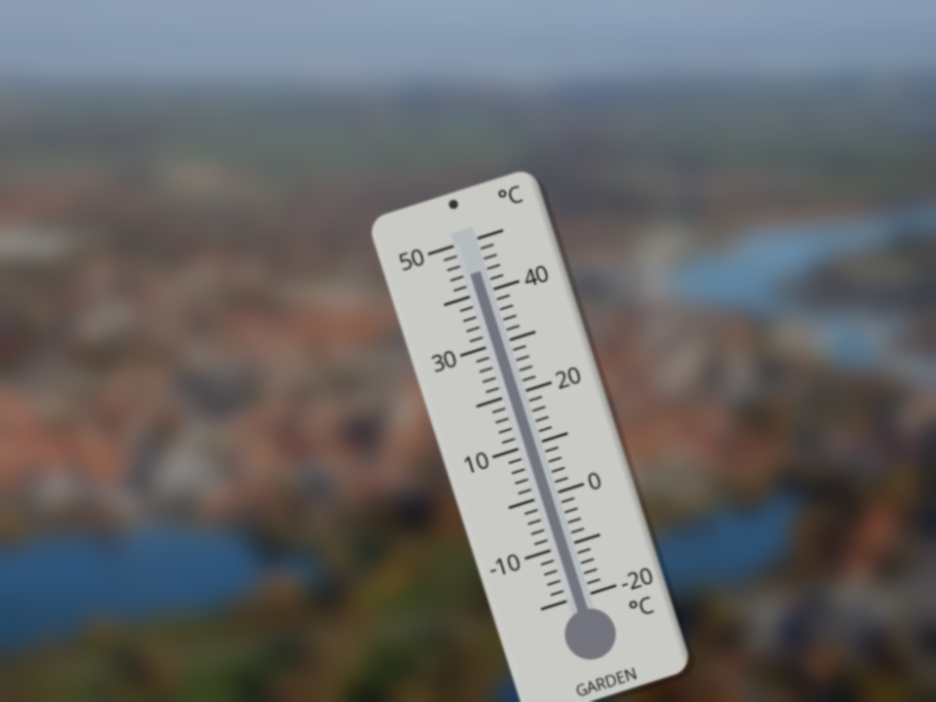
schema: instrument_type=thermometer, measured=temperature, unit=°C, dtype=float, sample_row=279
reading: 44
